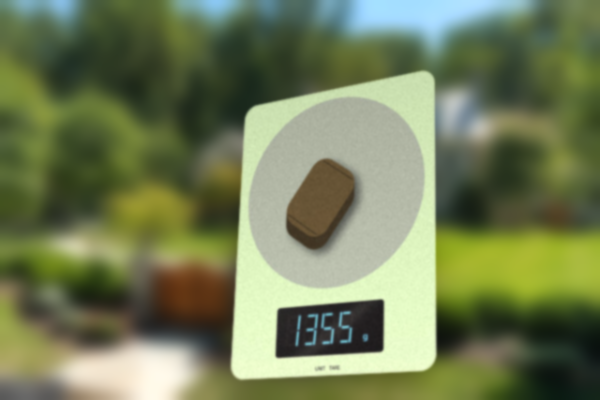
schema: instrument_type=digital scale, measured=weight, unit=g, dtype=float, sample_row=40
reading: 1355
